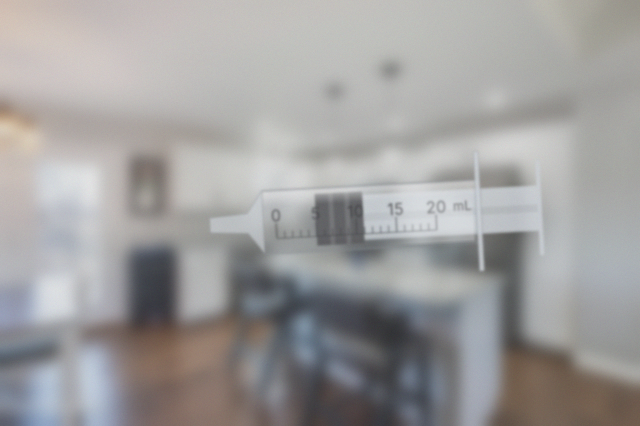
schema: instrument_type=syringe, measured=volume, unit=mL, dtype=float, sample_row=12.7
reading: 5
